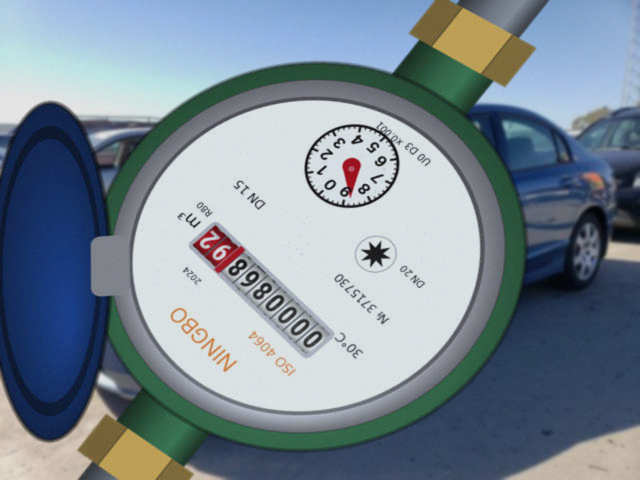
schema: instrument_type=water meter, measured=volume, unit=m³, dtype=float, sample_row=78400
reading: 868.928
